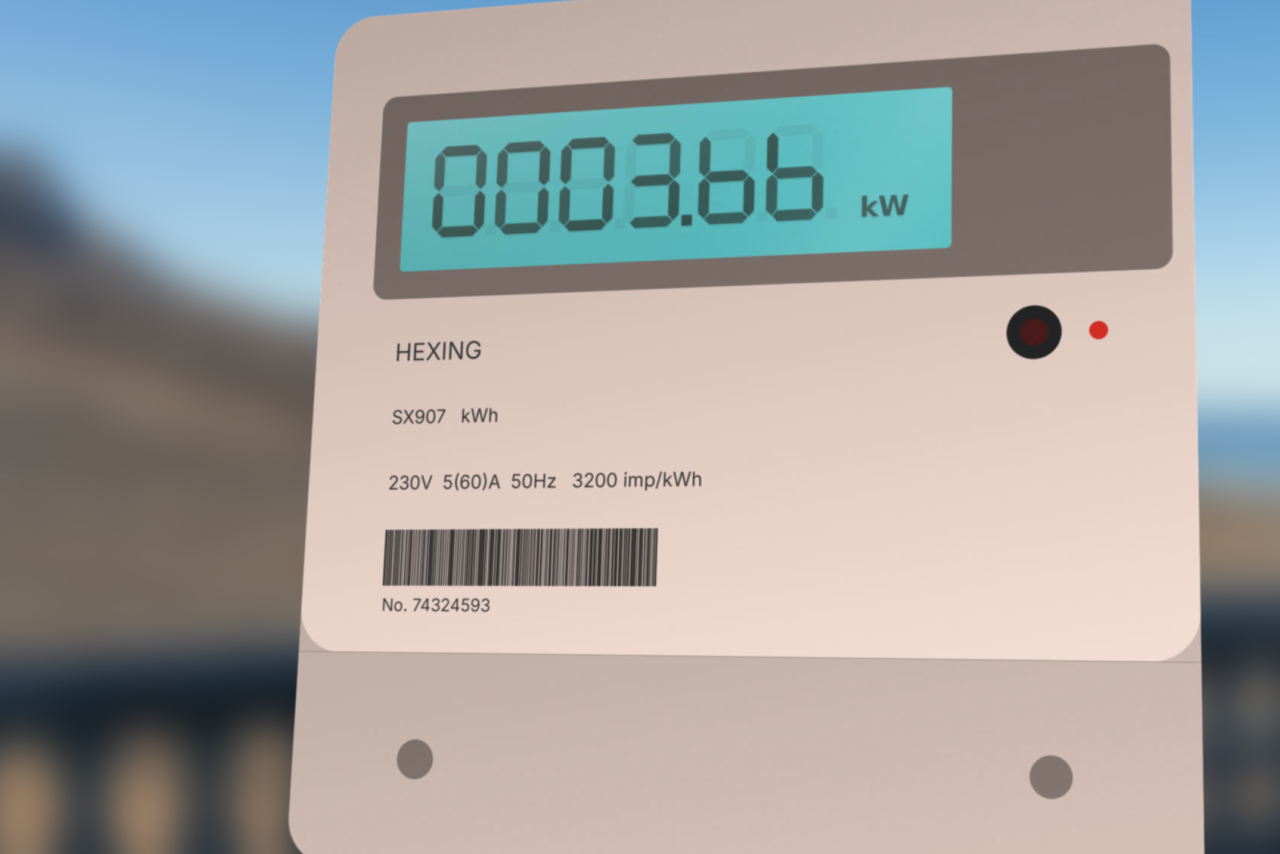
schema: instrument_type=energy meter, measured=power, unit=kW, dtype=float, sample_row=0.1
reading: 3.66
